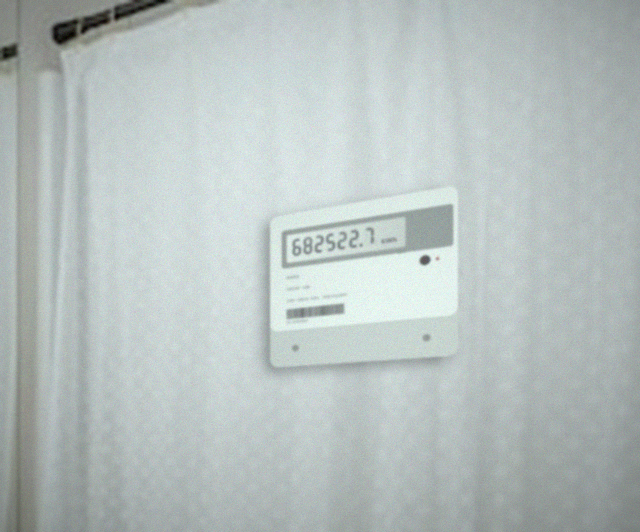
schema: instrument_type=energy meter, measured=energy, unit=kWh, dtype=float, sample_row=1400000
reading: 682522.7
